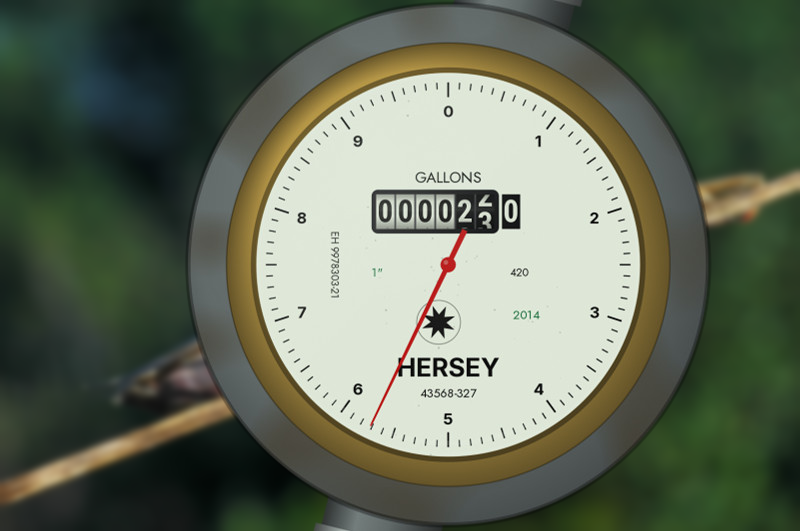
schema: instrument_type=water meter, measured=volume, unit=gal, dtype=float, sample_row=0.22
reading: 225.7
